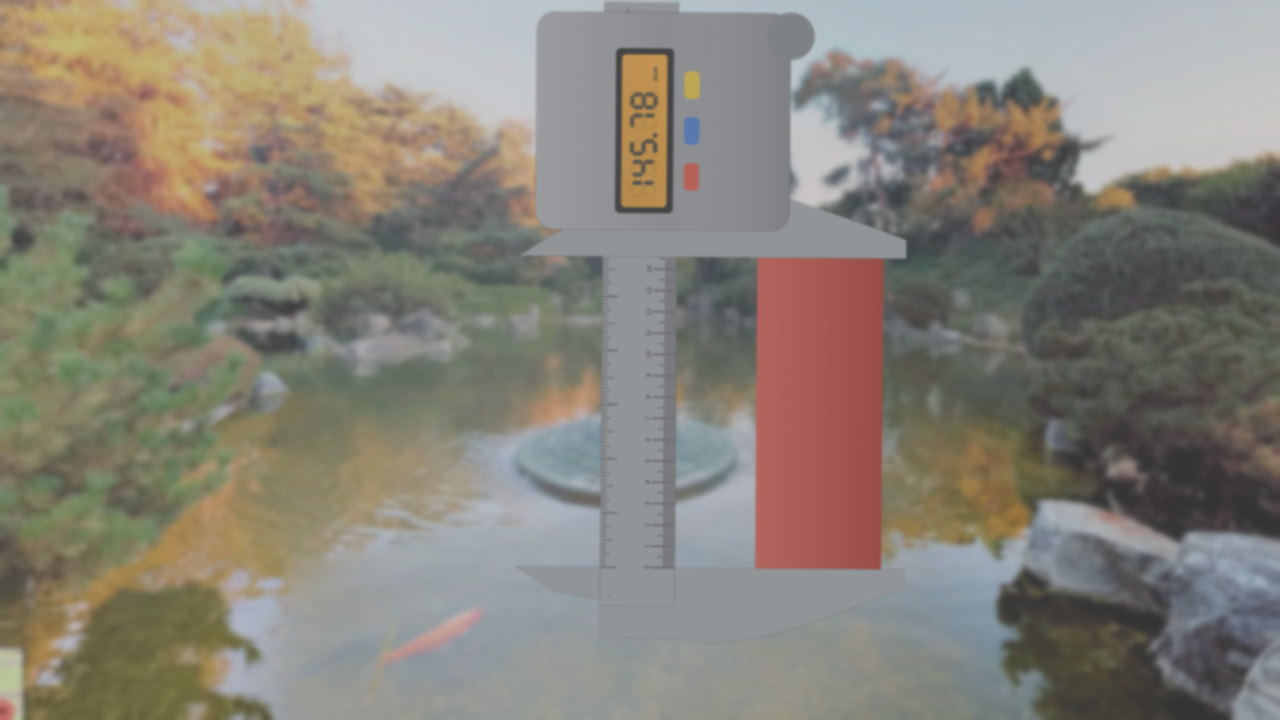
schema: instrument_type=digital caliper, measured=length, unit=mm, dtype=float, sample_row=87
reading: 145.78
